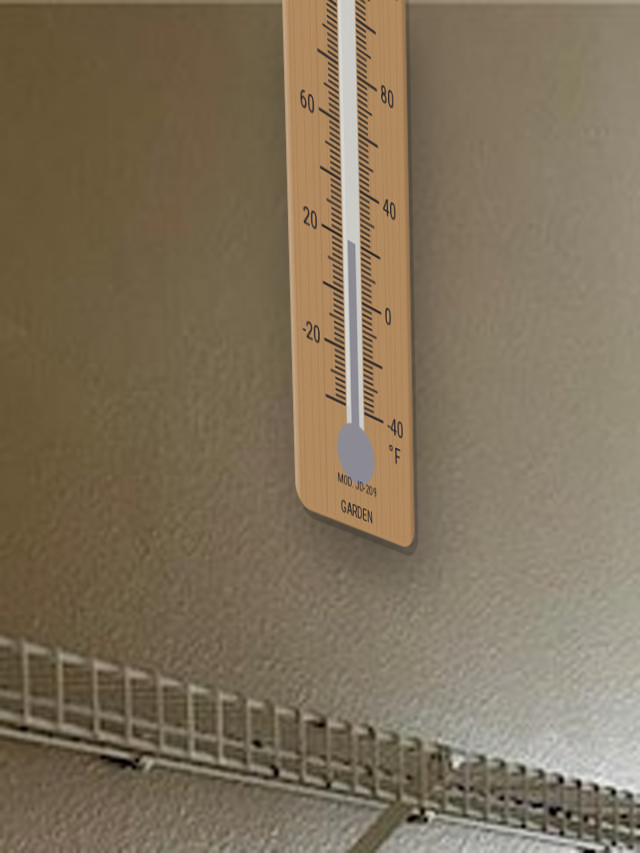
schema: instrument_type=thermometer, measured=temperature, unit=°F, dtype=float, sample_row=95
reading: 20
